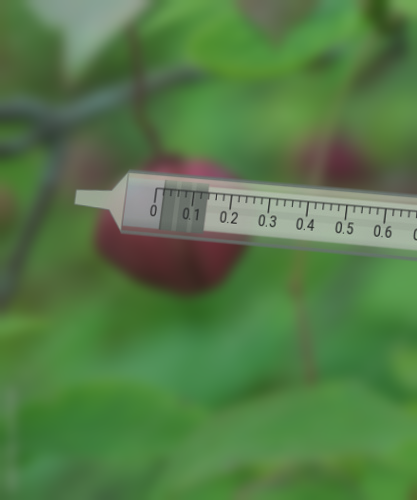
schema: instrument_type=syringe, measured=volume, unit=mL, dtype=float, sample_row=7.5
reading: 0.02
